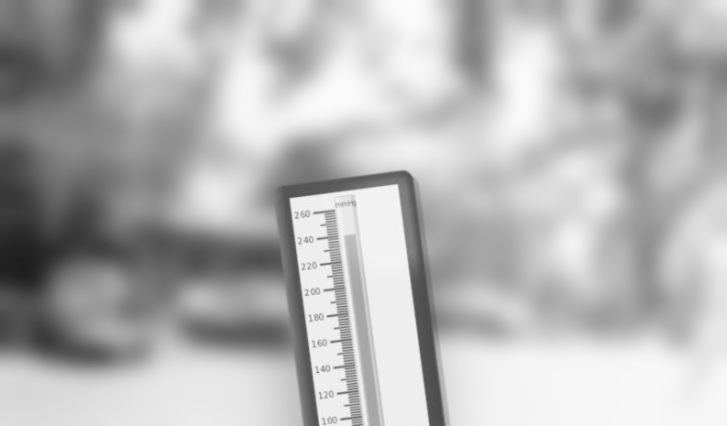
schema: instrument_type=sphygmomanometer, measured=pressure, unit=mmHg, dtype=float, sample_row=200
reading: 240
